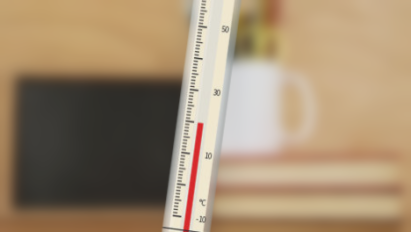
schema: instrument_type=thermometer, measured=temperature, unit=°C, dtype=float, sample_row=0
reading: 20
